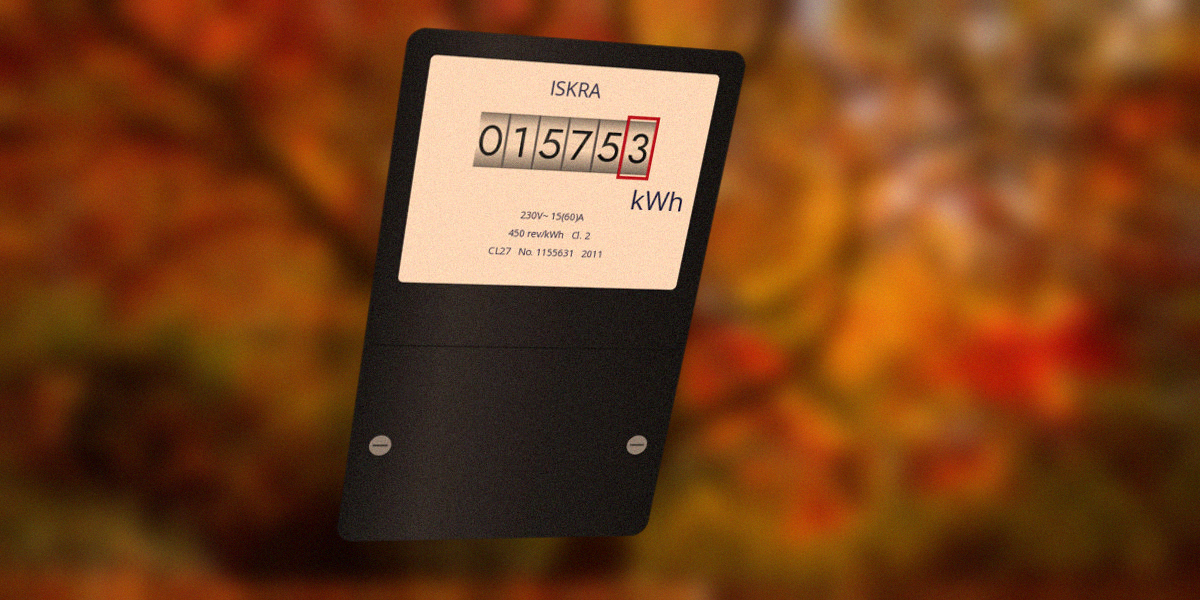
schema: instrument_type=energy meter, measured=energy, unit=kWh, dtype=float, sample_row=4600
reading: 1575.3
